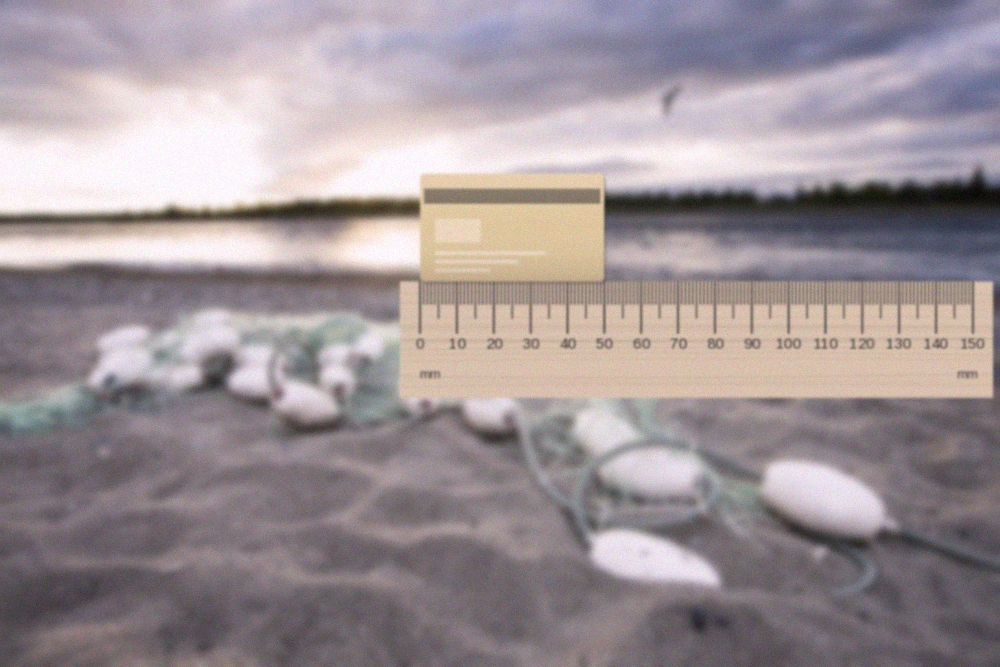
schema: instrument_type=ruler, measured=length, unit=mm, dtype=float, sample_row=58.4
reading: 50
